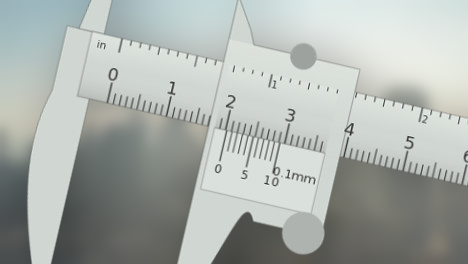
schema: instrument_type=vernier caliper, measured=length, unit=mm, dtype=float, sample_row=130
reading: 20.2
